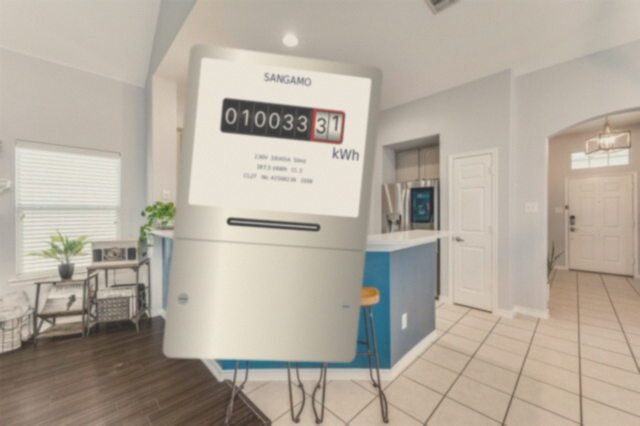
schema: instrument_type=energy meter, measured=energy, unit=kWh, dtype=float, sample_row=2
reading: 10033.31
